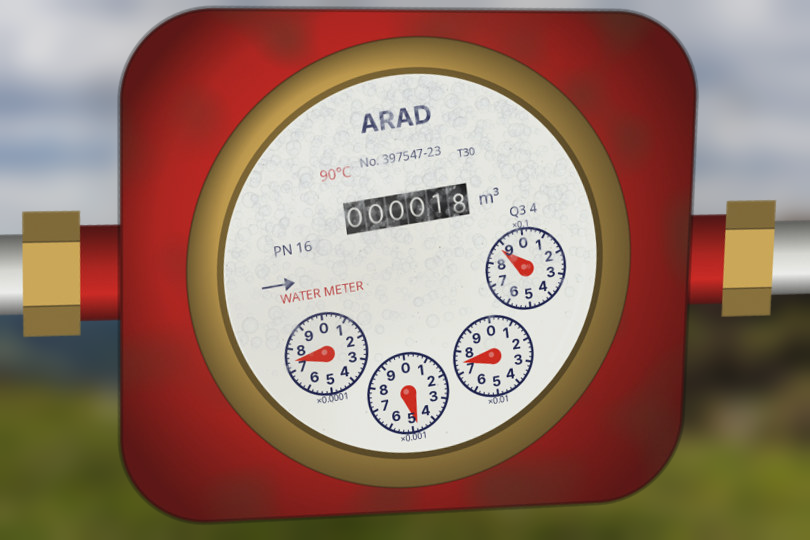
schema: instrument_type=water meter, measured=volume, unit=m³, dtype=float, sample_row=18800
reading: 17.8747
